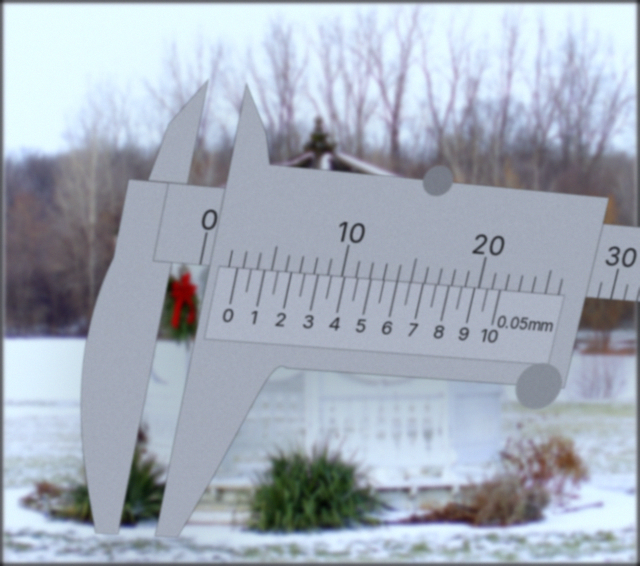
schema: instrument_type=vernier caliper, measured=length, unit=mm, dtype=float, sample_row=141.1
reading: 2.6
